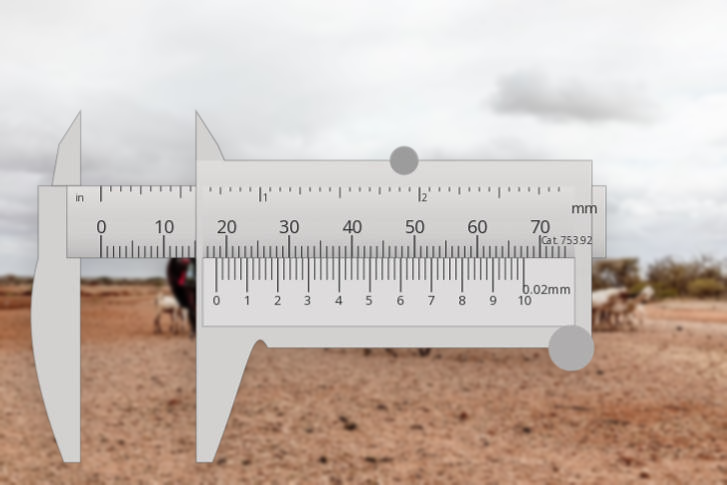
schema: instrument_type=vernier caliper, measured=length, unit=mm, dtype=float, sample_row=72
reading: 18.4
